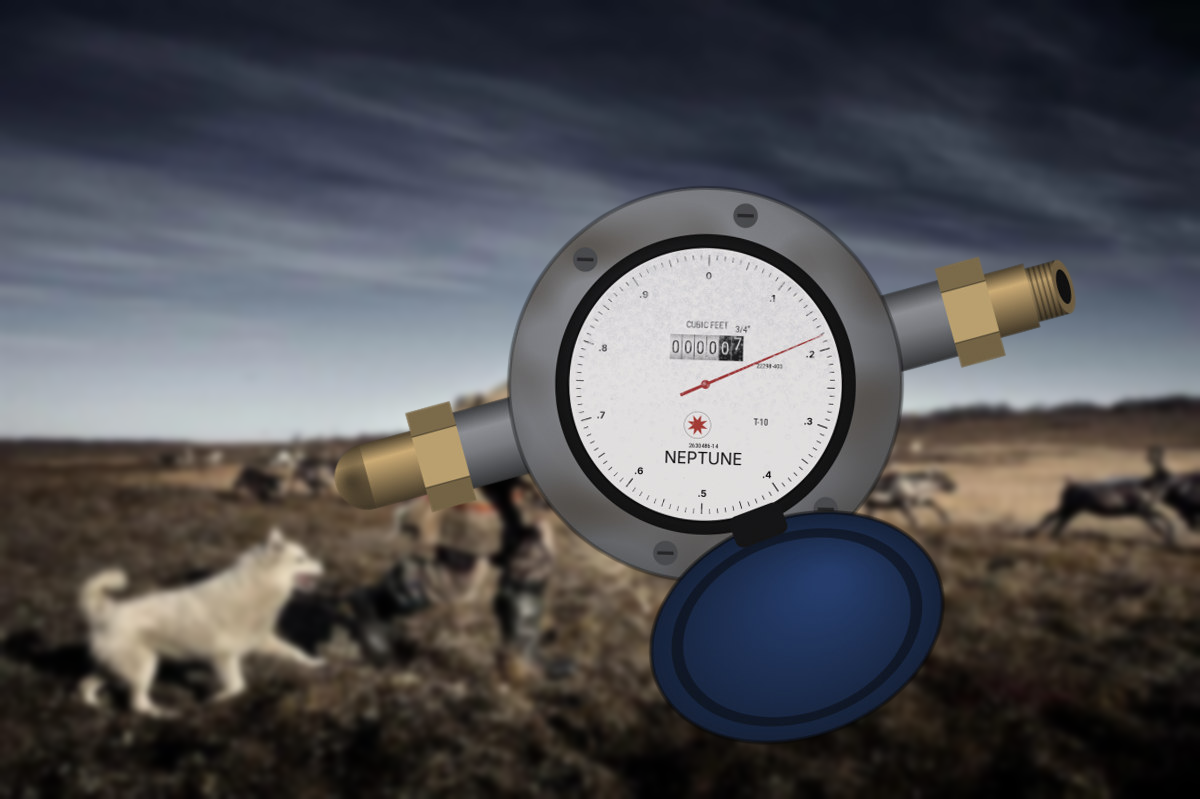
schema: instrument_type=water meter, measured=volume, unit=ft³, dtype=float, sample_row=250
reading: 7.18
